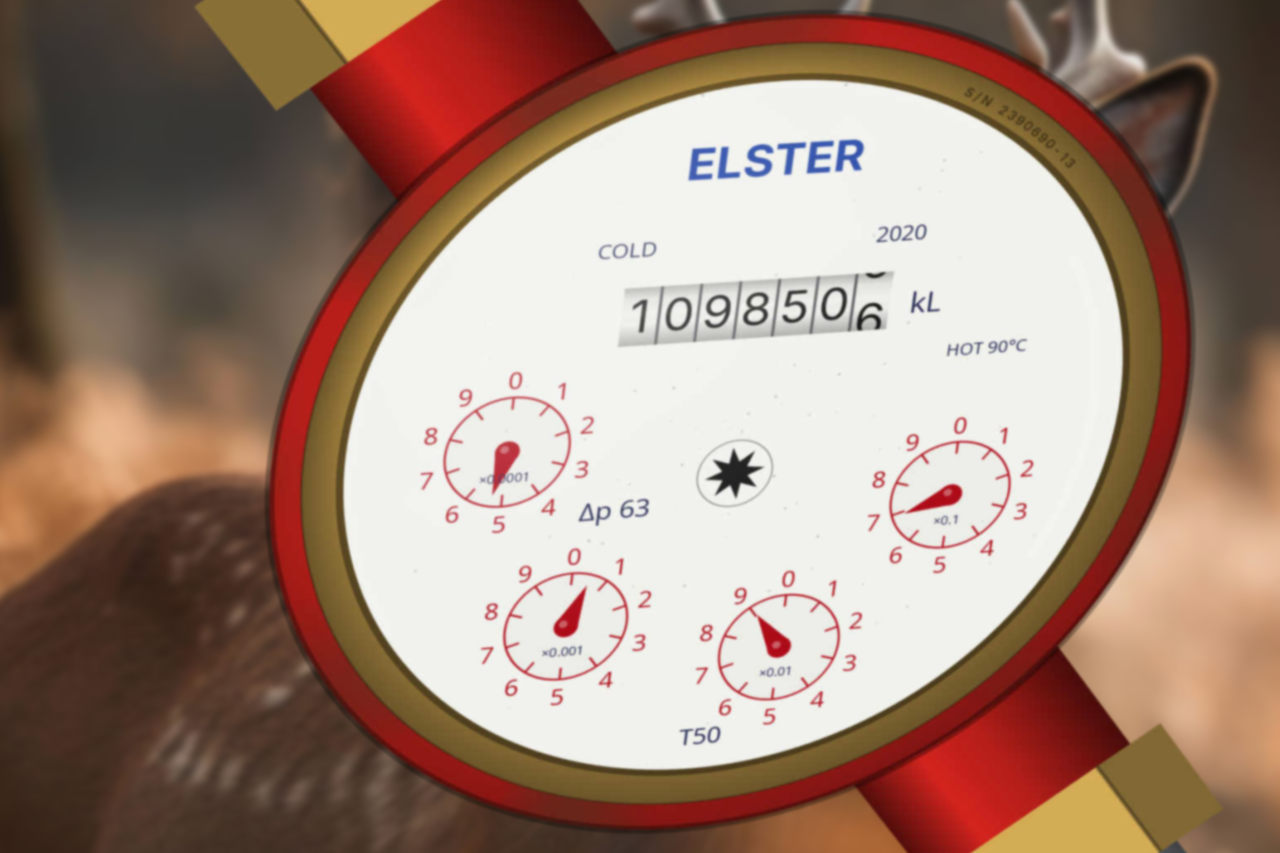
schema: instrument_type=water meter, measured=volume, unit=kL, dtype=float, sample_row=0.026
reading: 1098505.6905
